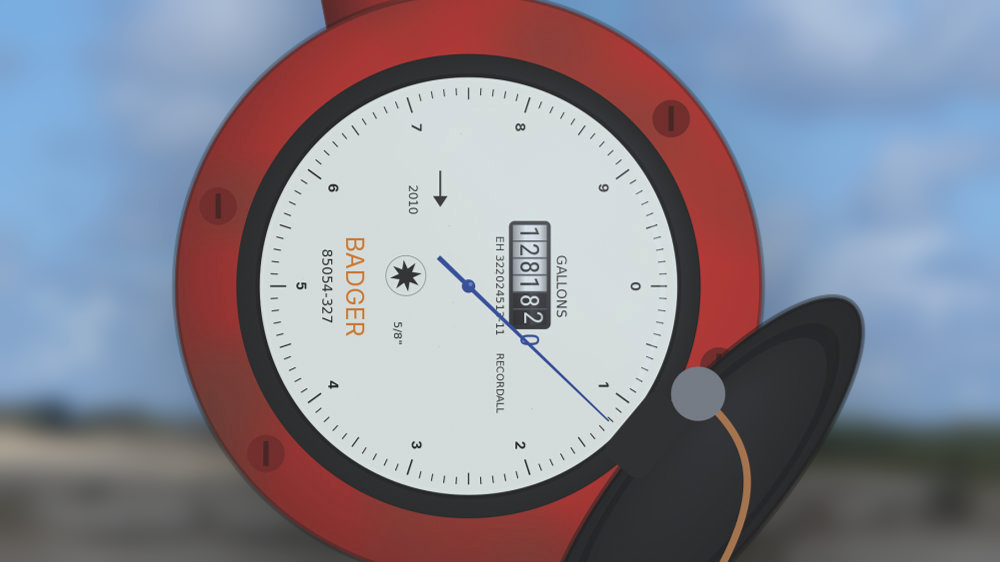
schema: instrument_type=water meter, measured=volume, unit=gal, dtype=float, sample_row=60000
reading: 1281821.2
